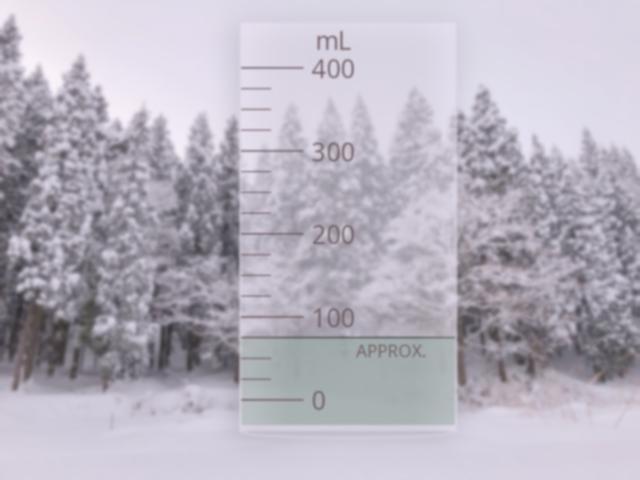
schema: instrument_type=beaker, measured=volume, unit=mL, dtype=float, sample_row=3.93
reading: 75
